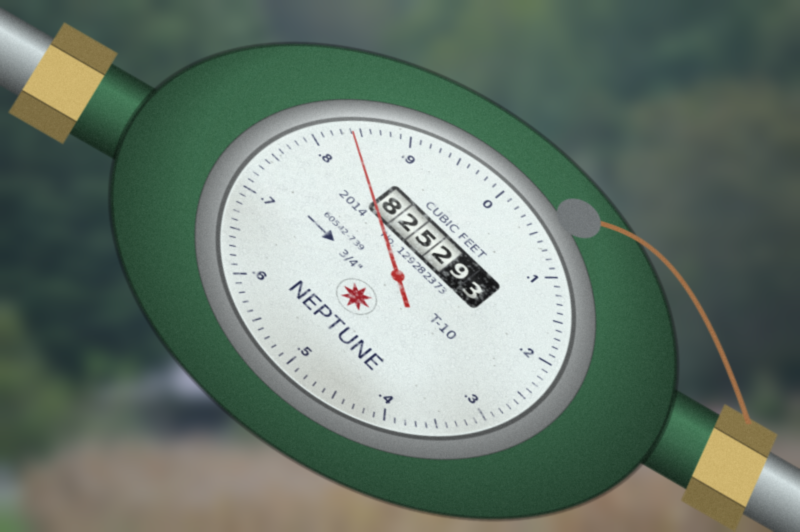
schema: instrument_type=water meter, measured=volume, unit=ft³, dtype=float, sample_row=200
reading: 825292.84
